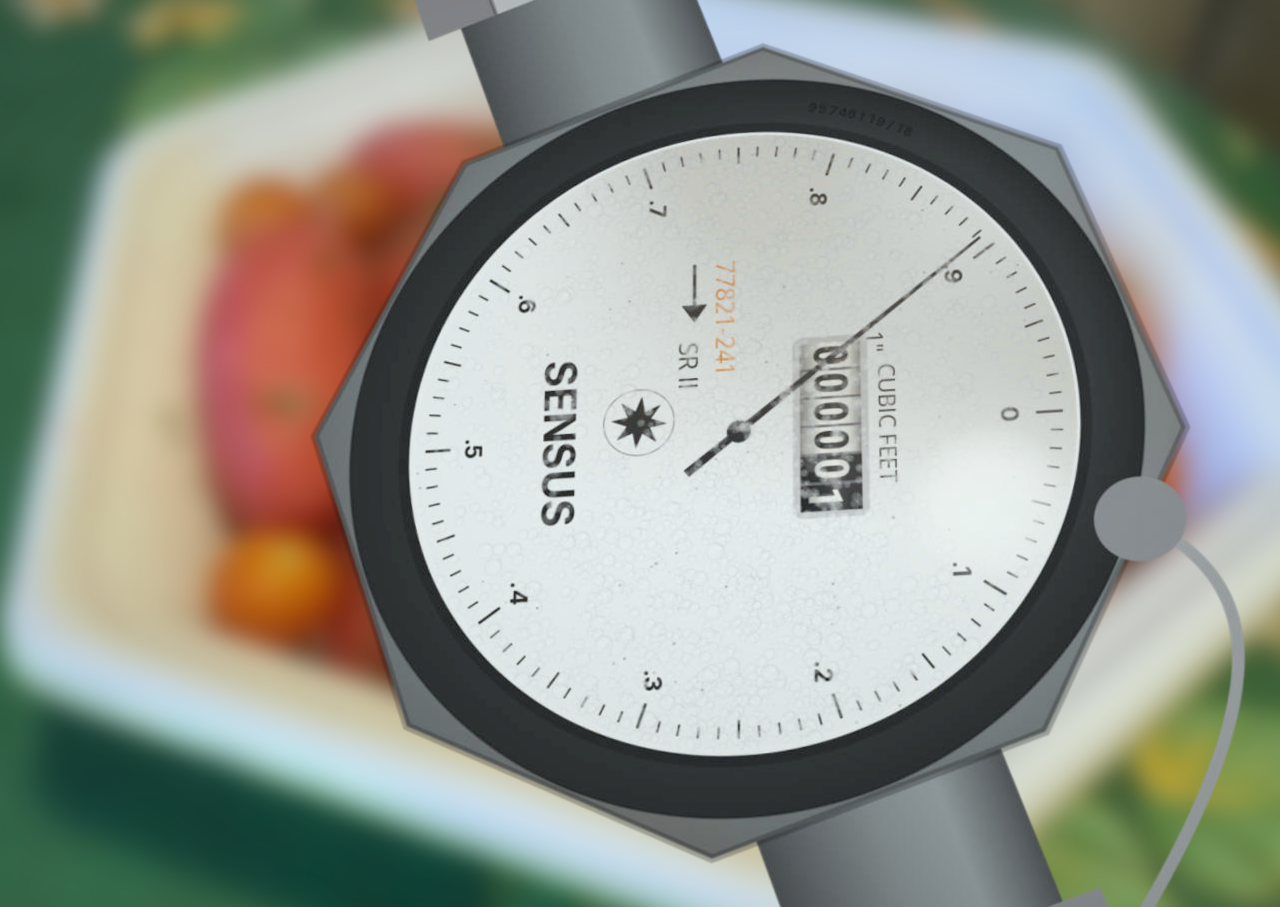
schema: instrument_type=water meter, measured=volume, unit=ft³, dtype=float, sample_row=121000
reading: 0.89
